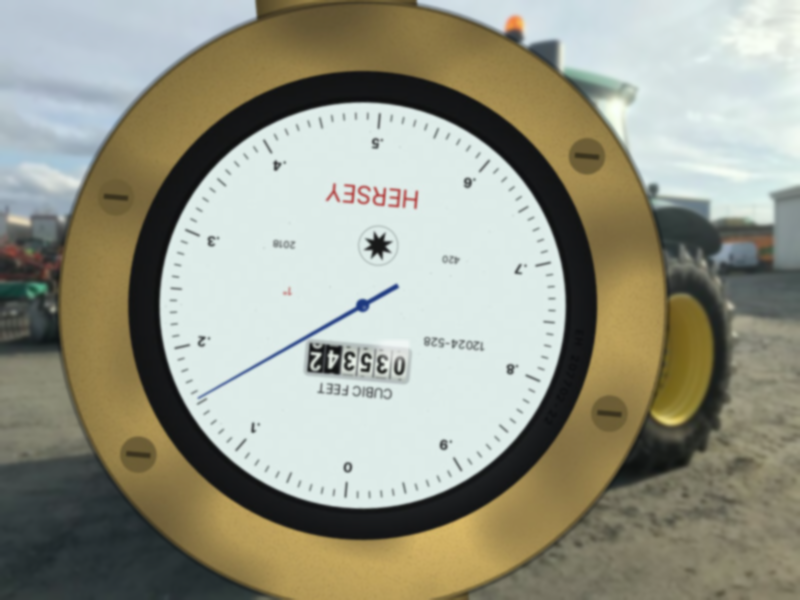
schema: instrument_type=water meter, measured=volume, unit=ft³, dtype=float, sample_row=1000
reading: 35342.15
